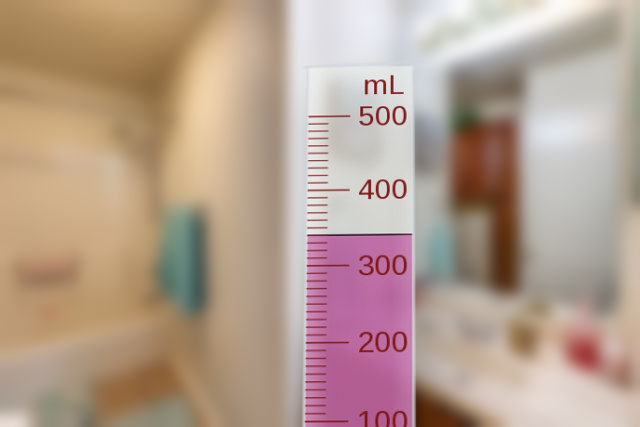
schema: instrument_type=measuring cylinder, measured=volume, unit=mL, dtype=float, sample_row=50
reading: 340
